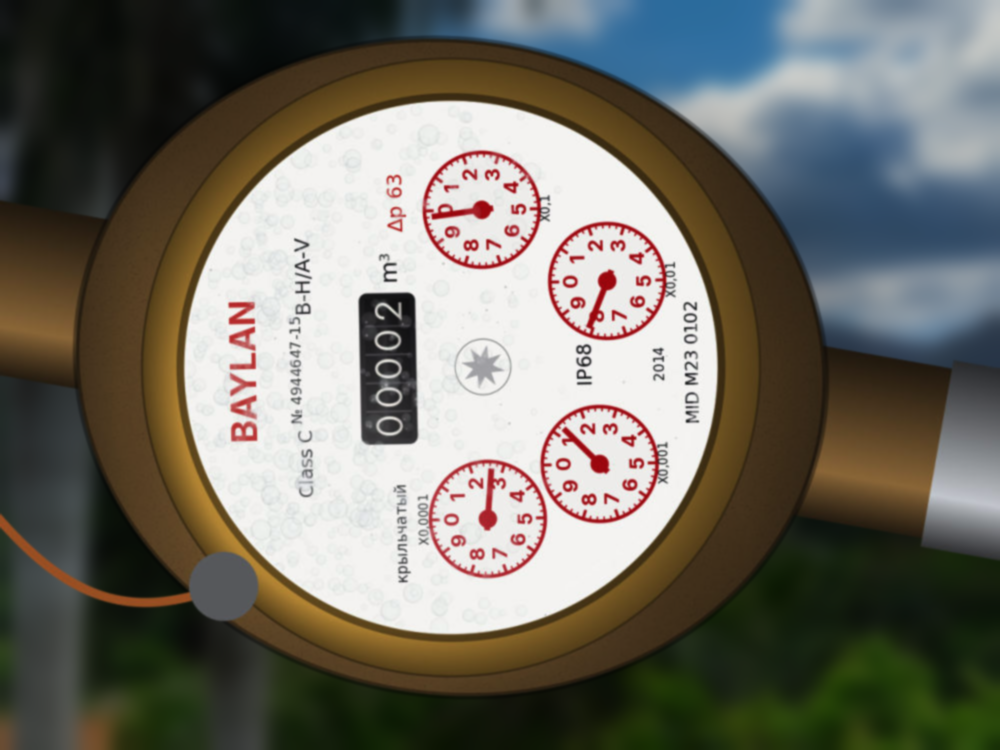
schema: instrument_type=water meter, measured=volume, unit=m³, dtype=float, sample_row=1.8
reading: 1.9812
